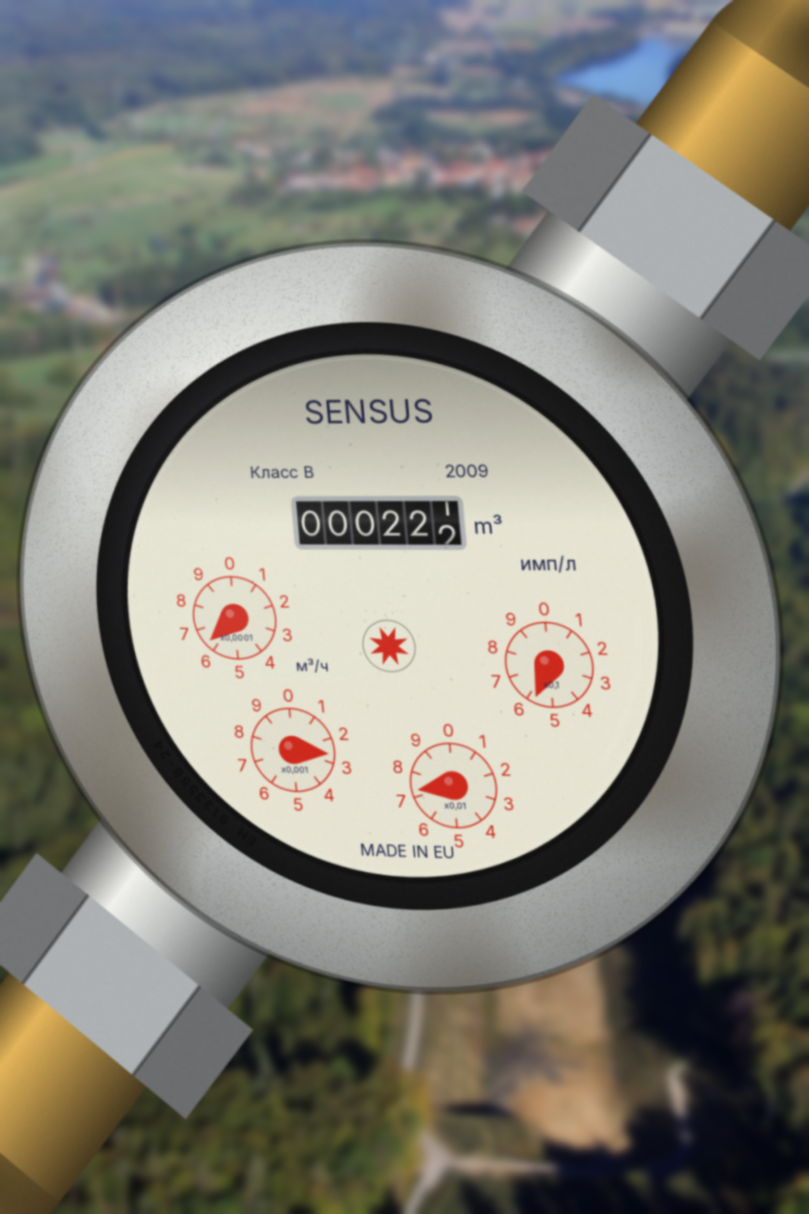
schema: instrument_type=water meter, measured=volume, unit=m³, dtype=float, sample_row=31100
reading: 221.5726
